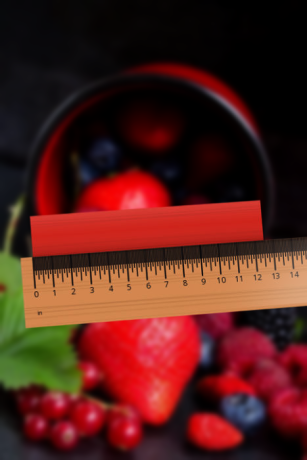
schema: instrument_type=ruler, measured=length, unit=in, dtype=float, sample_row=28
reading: 12.5
